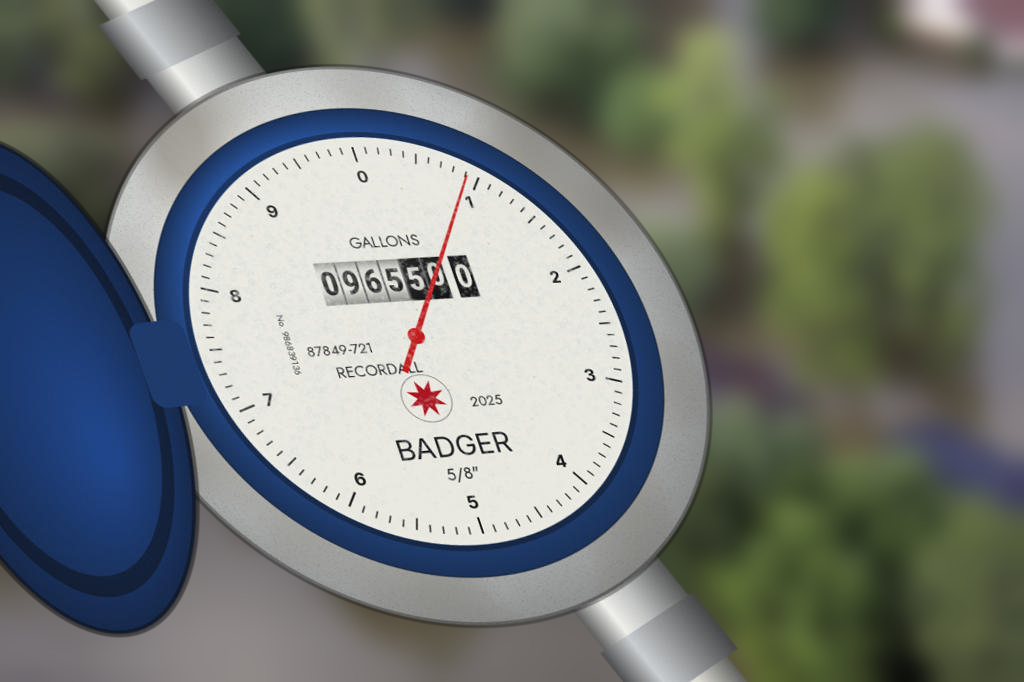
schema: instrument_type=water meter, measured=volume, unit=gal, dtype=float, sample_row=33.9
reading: 965500.9
